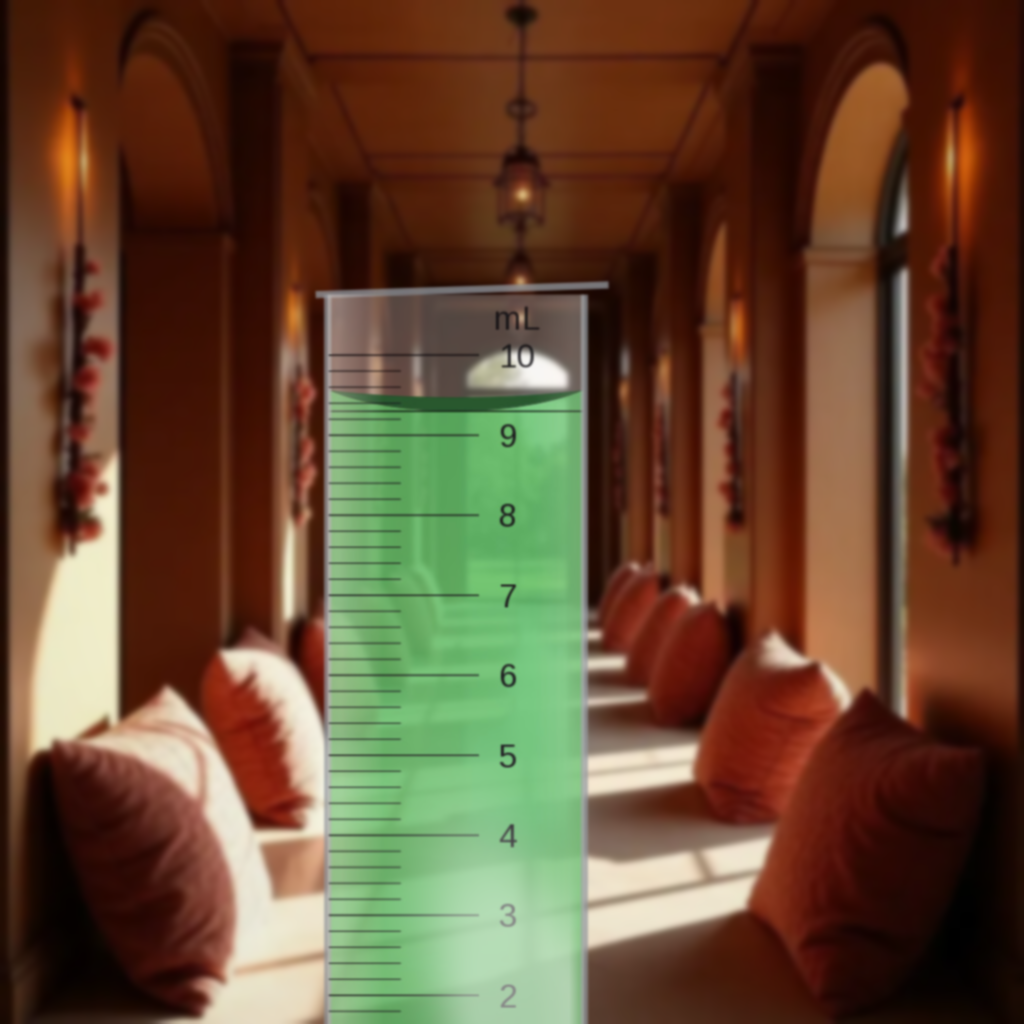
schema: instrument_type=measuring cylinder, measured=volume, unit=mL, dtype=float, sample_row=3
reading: 9.3
